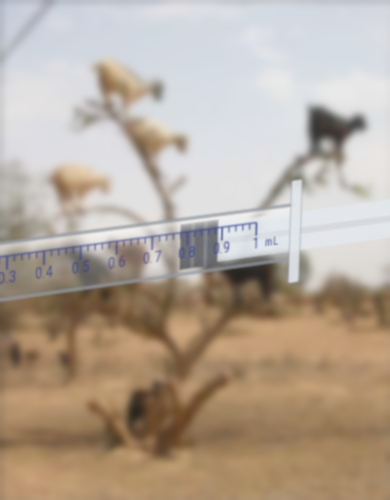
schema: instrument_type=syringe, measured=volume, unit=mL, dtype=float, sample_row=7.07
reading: 0.78
